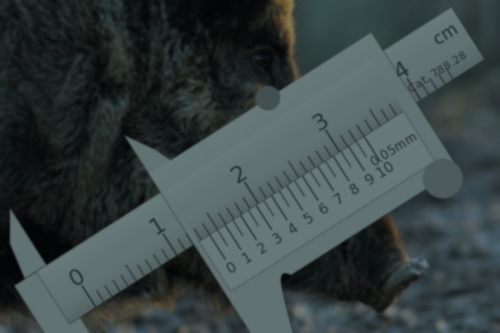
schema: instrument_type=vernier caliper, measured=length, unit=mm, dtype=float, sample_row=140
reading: 14.0
